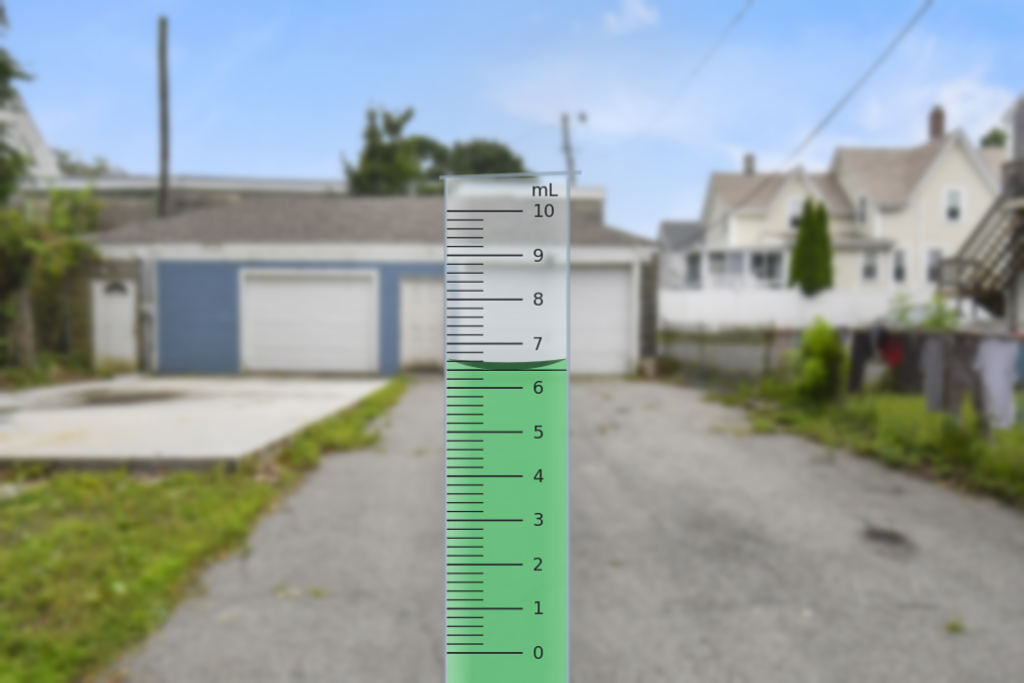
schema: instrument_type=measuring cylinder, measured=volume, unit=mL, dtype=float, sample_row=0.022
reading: 6.4
